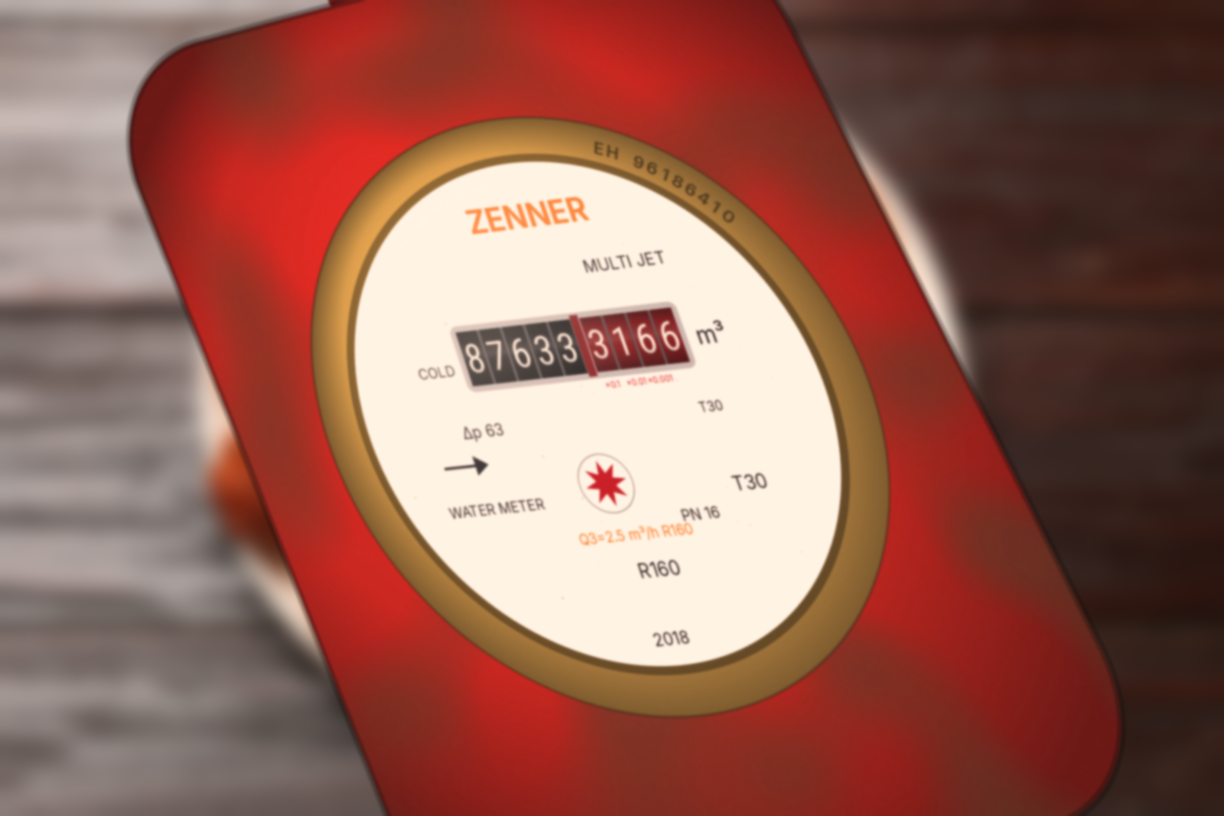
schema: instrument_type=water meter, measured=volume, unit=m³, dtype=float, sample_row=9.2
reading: 87633.3166
